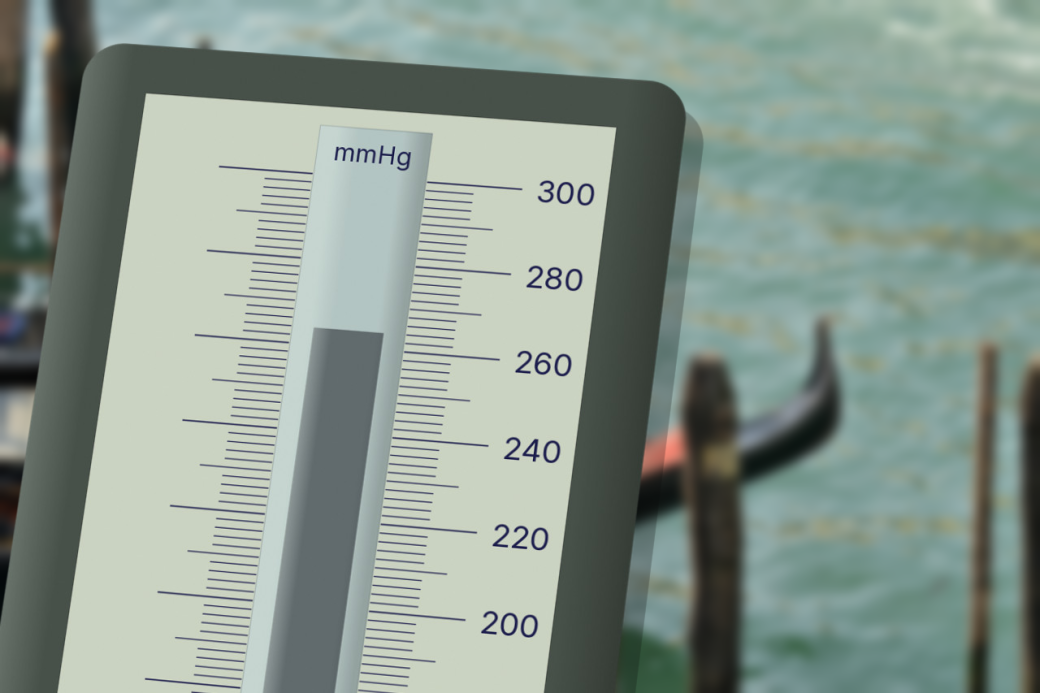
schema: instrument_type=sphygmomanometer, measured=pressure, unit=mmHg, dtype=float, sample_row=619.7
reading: 264
